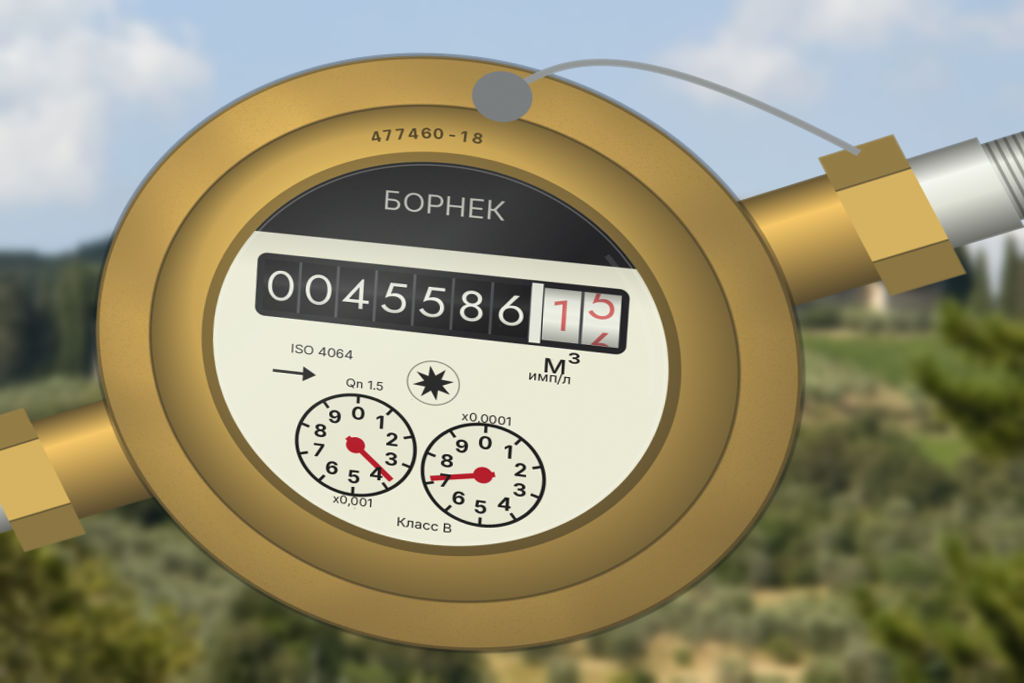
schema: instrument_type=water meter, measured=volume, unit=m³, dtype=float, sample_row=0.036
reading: 45586.1537
